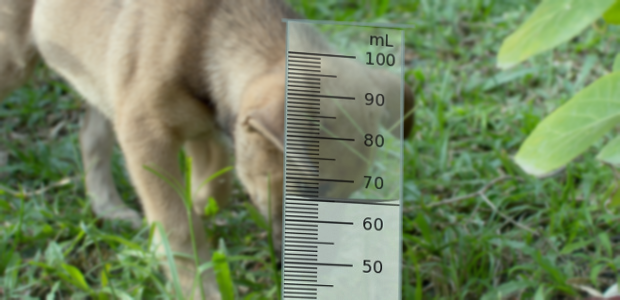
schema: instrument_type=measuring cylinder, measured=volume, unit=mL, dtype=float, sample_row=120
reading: 65
